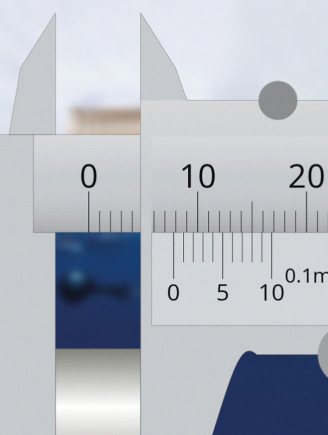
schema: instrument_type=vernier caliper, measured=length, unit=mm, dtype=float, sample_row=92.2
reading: 7.8
